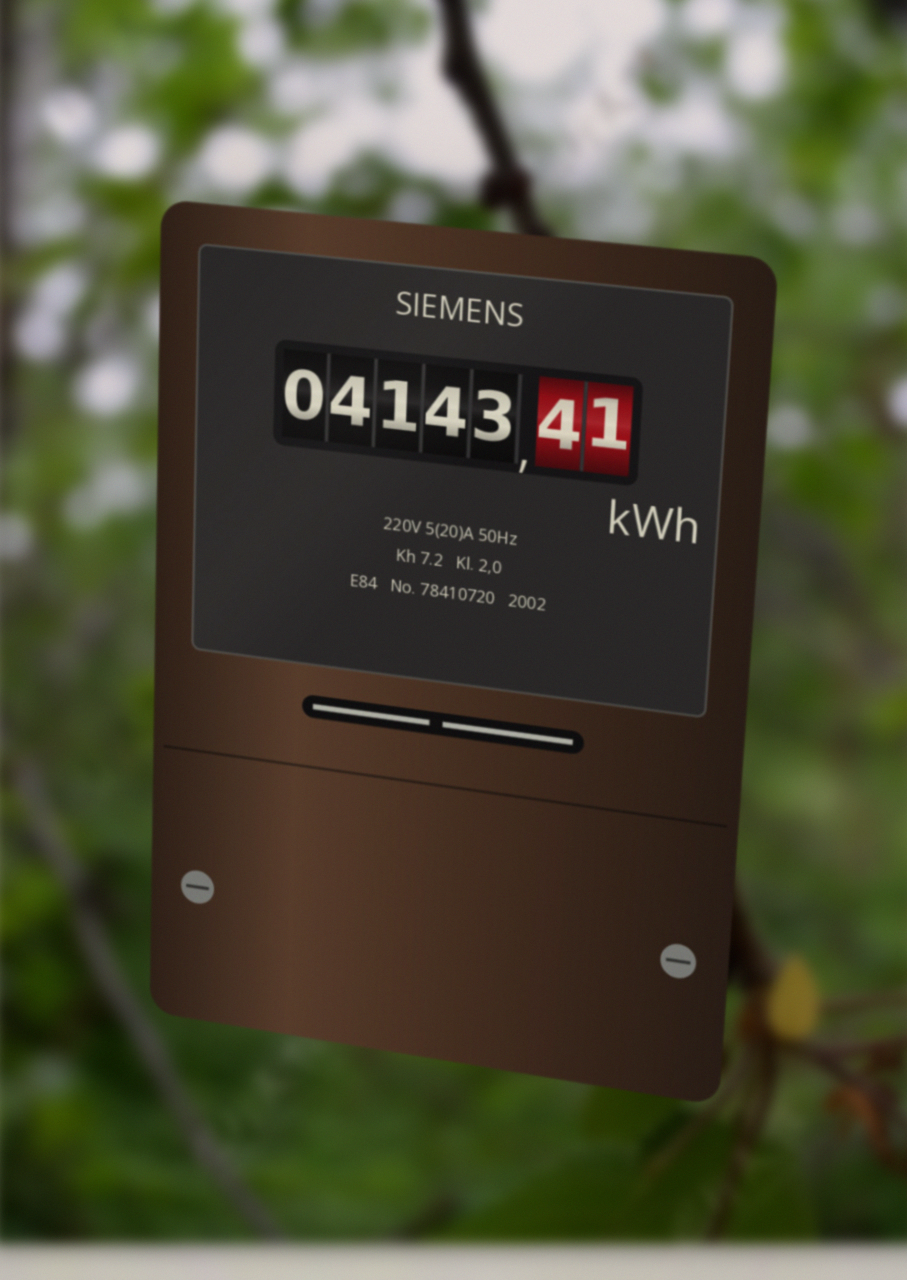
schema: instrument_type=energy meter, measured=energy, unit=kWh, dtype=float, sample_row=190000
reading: 4143.41
